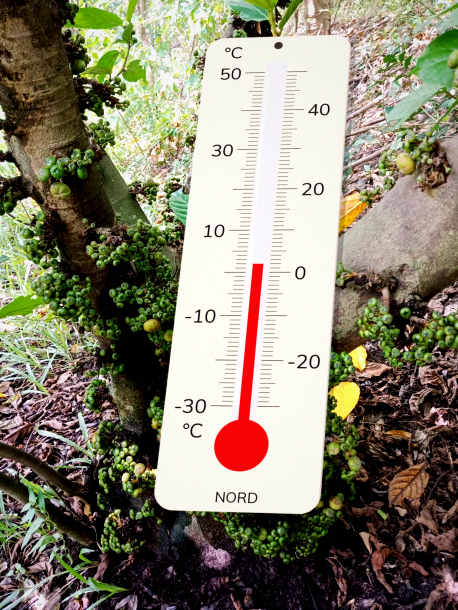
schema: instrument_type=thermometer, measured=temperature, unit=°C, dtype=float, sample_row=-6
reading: 2
